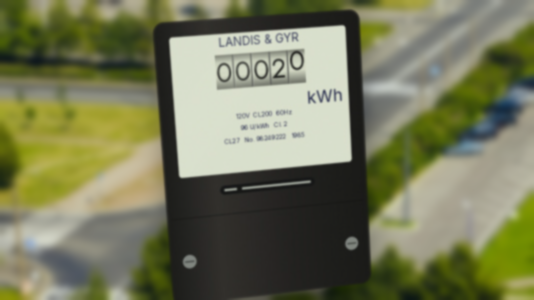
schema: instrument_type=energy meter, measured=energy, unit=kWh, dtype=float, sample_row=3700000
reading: 20
